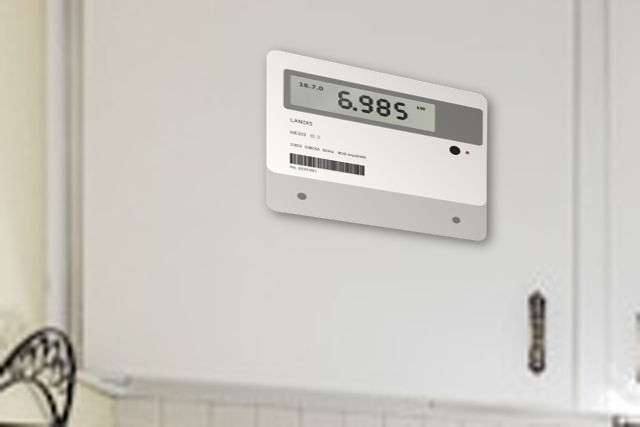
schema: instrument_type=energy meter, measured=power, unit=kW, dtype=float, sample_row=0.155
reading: 6.985
